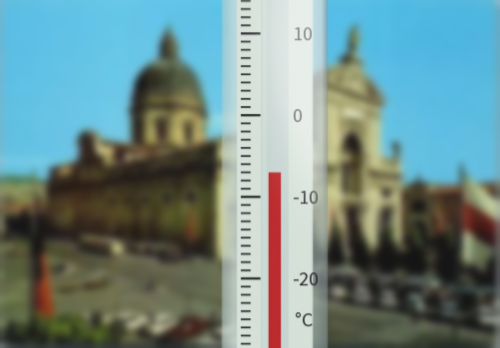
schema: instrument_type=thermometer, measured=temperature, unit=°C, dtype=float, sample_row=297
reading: -7
